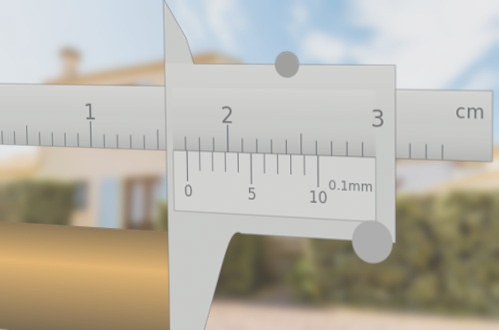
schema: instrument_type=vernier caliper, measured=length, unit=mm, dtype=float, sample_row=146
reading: 17.1
